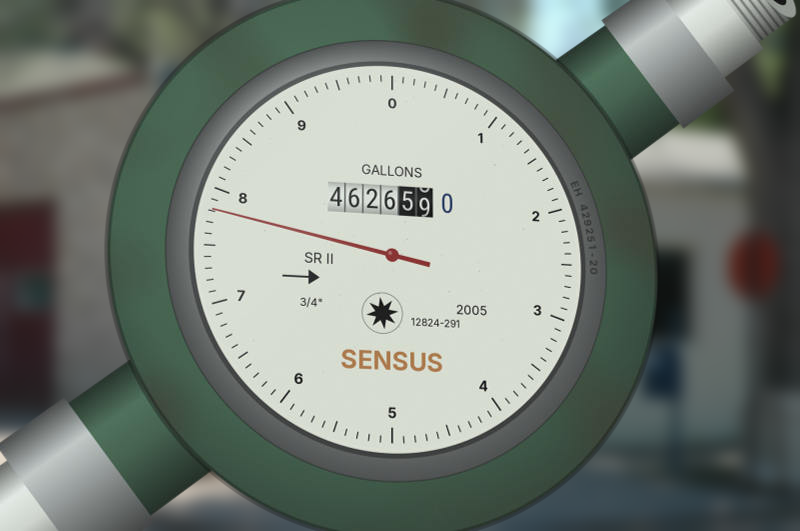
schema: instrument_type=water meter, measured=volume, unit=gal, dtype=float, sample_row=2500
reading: 4626587.8
